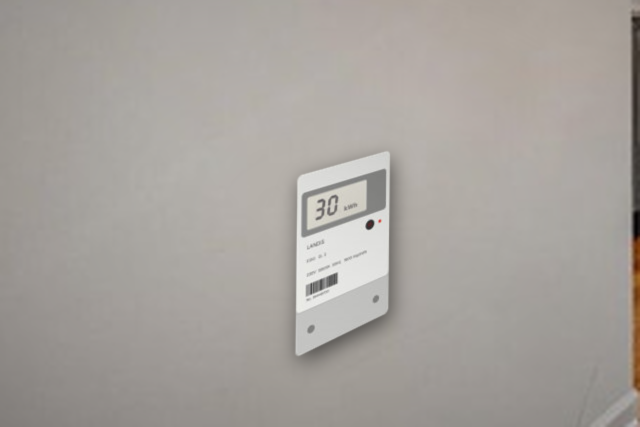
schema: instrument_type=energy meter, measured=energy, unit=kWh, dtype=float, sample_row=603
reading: 30
